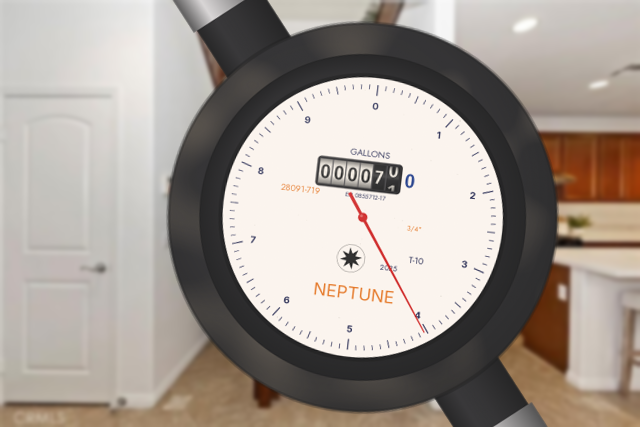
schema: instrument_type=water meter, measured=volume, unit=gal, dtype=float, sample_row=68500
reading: 704.0
